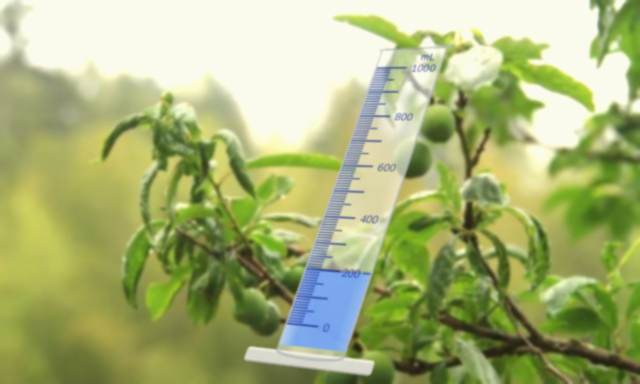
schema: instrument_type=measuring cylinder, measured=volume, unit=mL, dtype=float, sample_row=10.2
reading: 200
